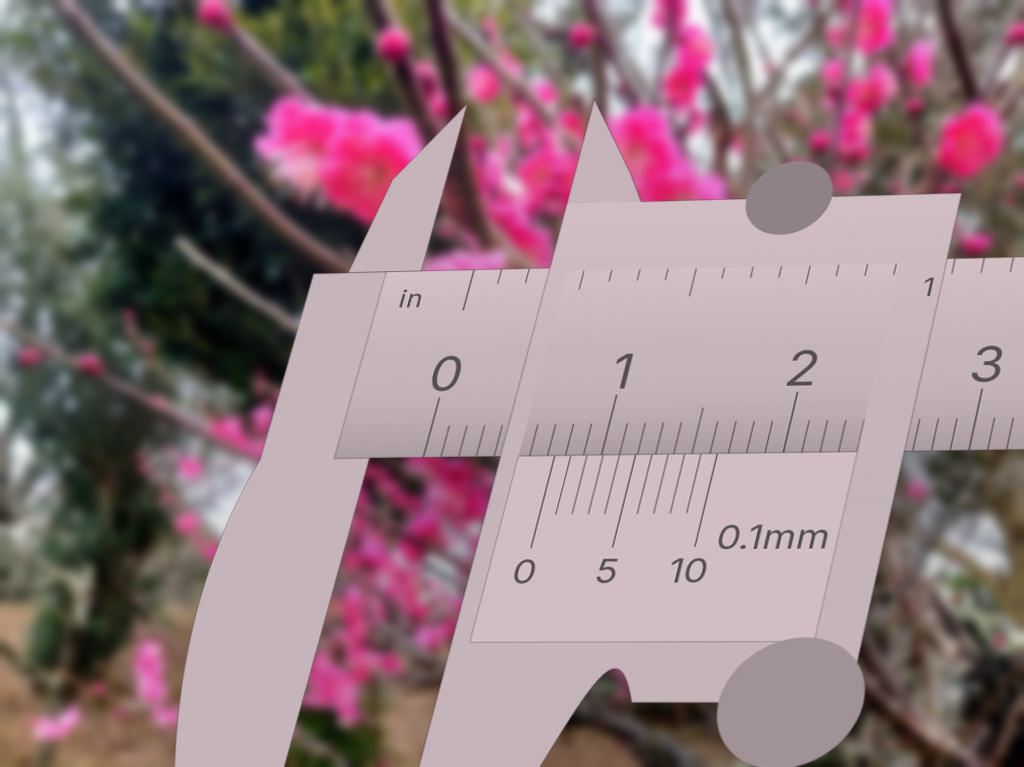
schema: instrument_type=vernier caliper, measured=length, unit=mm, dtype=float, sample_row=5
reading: 7.4
